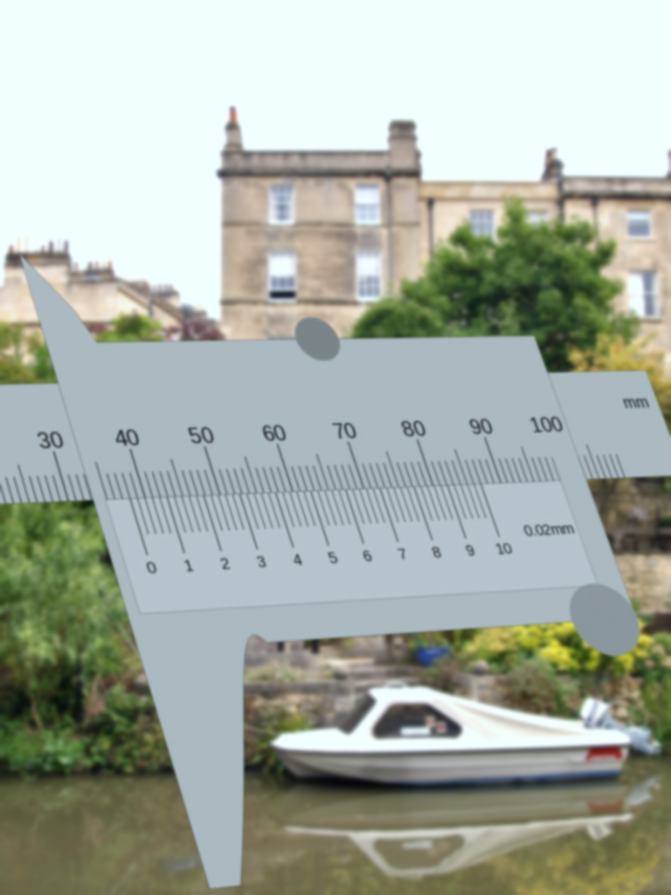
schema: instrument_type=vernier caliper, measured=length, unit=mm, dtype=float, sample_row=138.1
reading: 38.0
